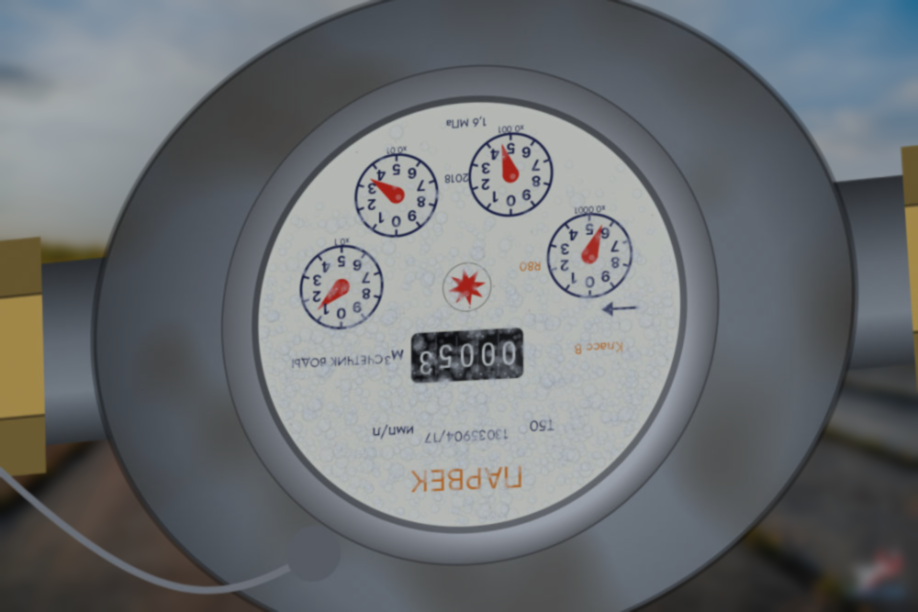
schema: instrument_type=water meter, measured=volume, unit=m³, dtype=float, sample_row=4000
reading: 53.1345
